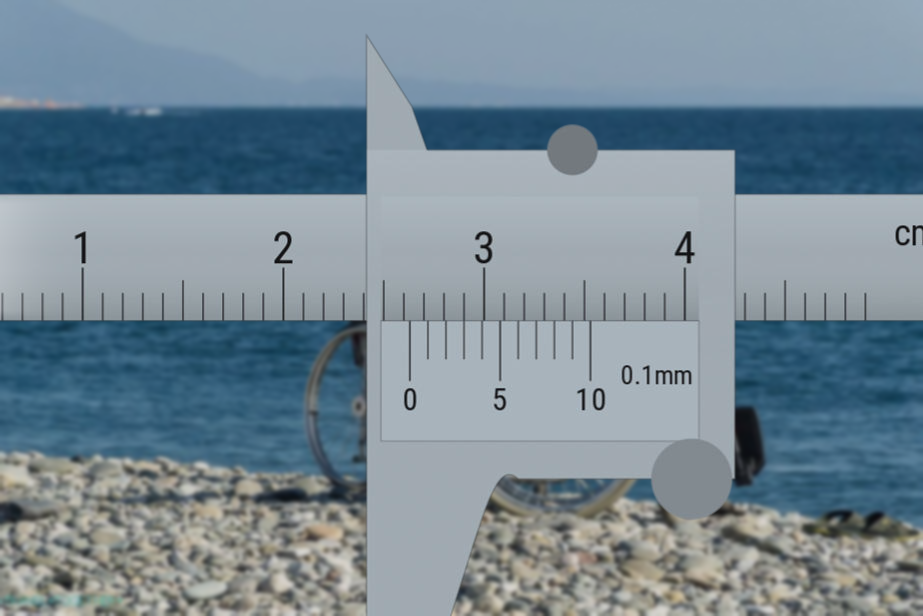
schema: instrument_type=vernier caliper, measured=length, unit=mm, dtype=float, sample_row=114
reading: 26.3
